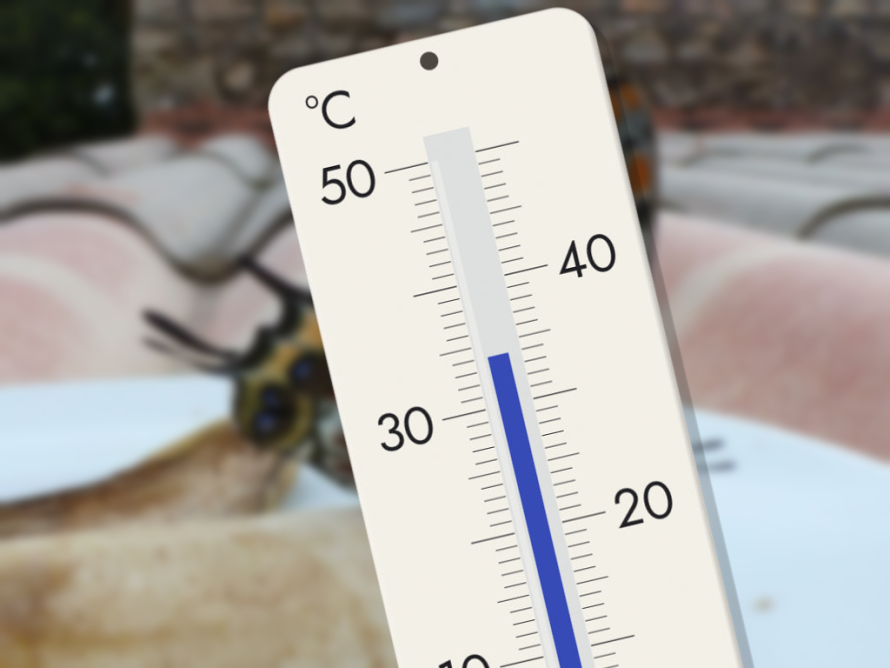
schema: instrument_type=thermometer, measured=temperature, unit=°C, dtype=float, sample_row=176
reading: 34
